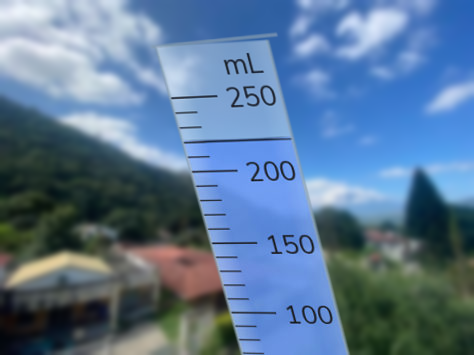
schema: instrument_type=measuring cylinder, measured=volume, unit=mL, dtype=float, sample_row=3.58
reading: 220
